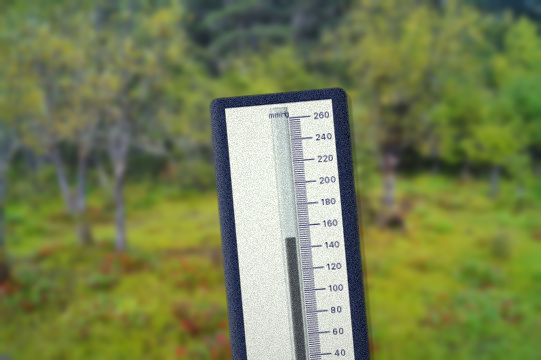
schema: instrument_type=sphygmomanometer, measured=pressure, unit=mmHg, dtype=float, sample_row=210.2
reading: 150
